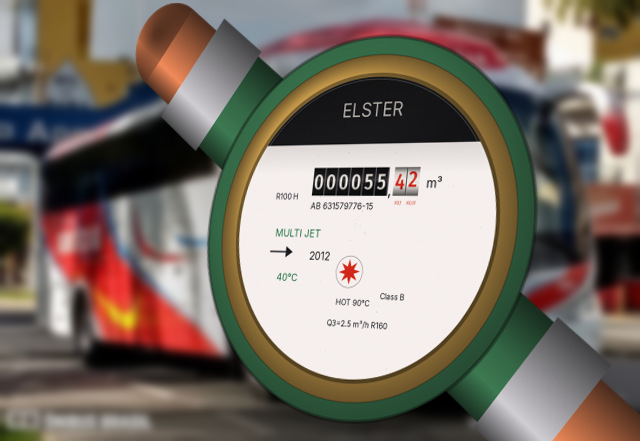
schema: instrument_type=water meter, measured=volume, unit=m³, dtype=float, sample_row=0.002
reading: 55.42
